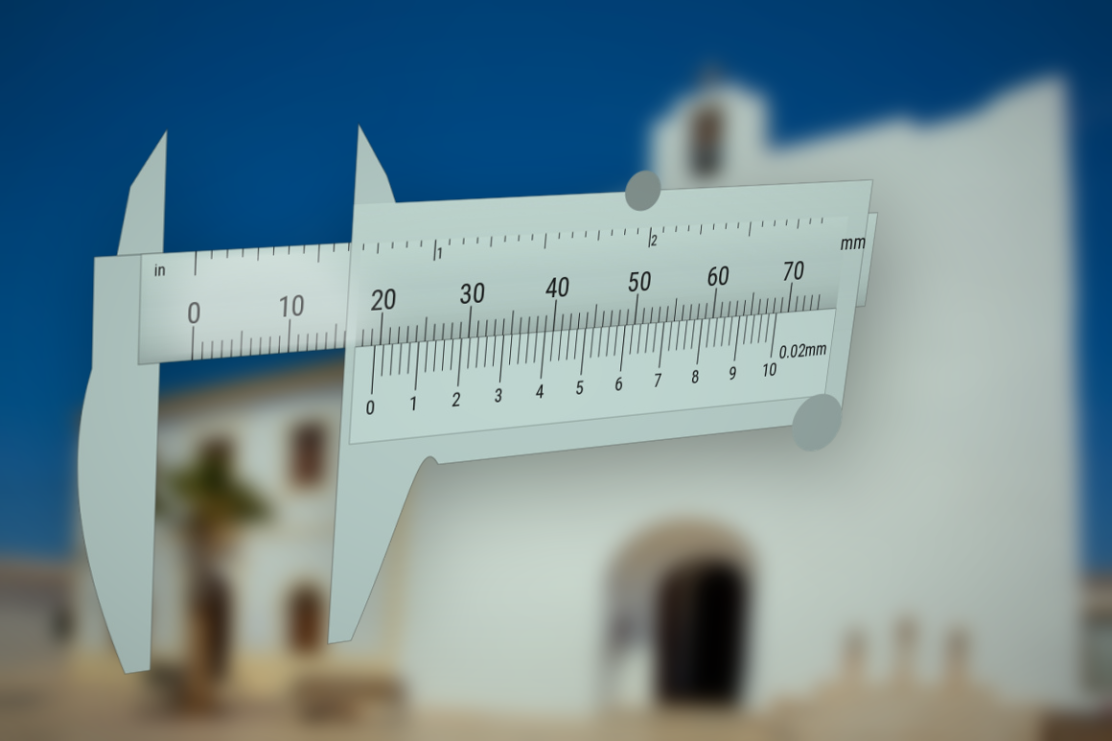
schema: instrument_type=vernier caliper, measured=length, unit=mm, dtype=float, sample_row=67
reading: 19.4
